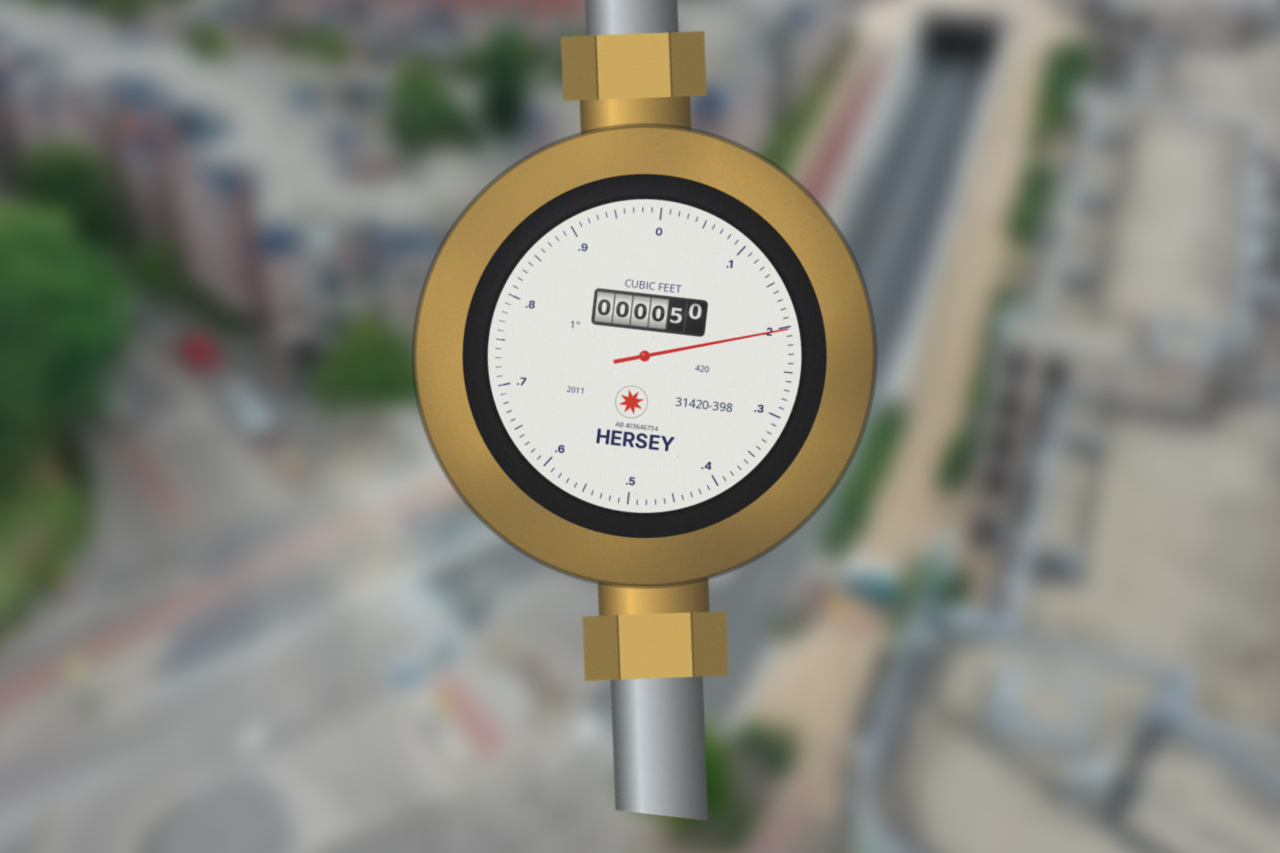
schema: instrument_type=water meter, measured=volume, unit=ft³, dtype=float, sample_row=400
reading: 50.20
